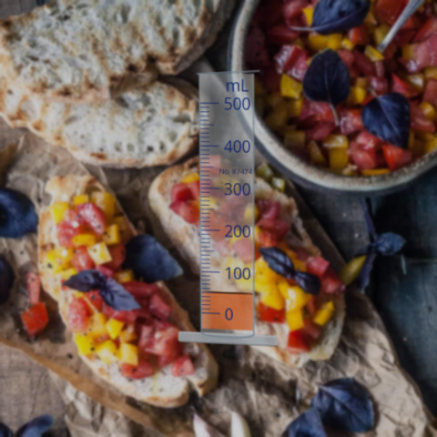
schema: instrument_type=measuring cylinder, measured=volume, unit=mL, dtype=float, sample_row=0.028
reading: 50
